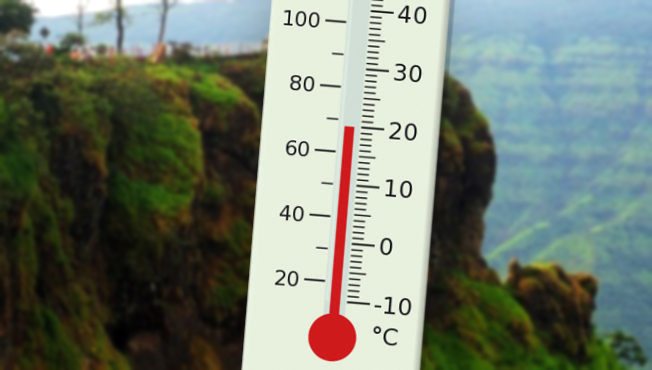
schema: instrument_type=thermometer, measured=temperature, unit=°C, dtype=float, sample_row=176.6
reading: 20
